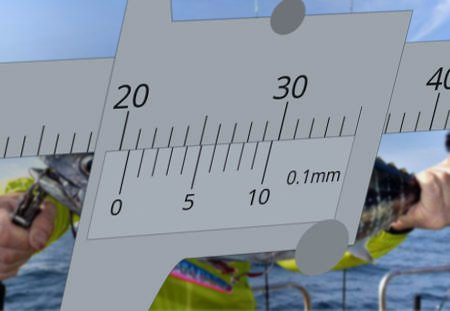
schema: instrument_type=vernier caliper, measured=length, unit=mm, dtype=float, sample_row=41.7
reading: 20.6
